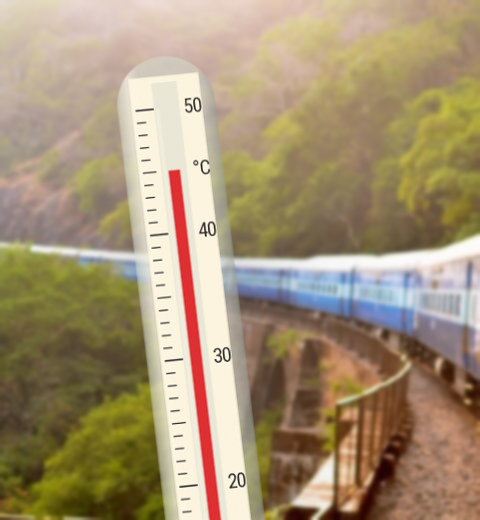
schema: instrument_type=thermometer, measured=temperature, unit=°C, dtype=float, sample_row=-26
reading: 45
